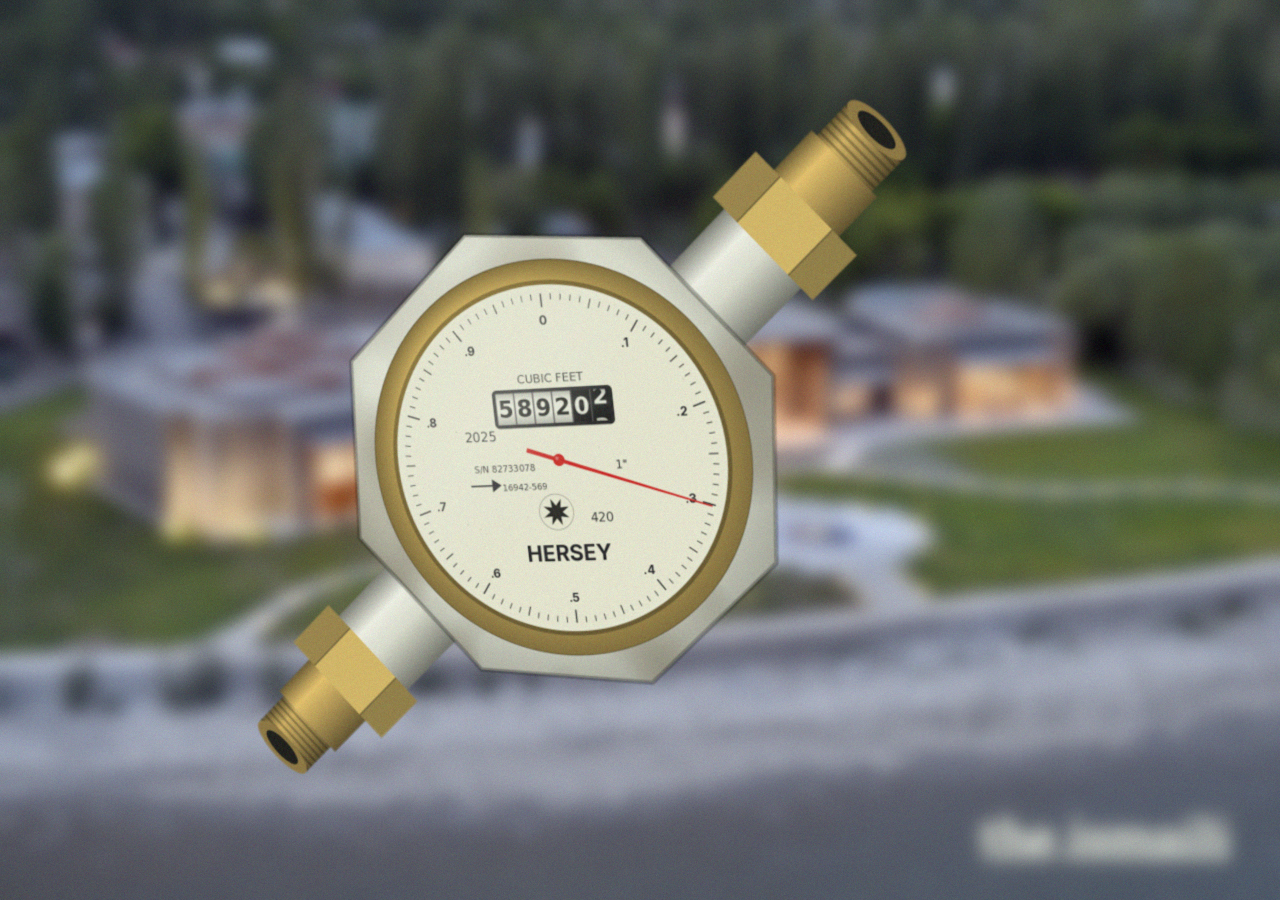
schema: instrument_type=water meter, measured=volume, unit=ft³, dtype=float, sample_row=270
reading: 589202.30
